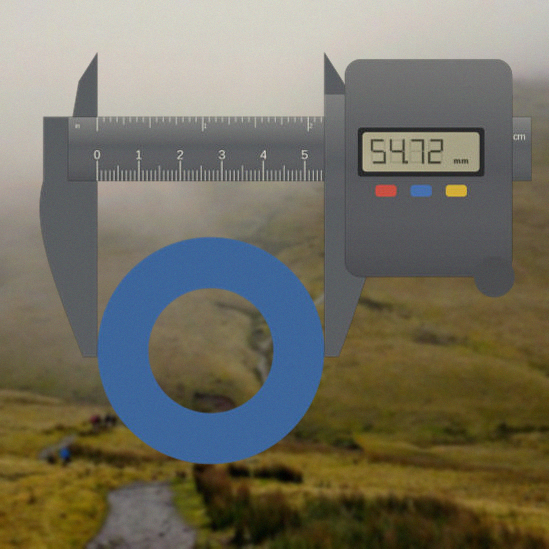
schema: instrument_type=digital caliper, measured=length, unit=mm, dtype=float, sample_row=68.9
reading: 54.72
